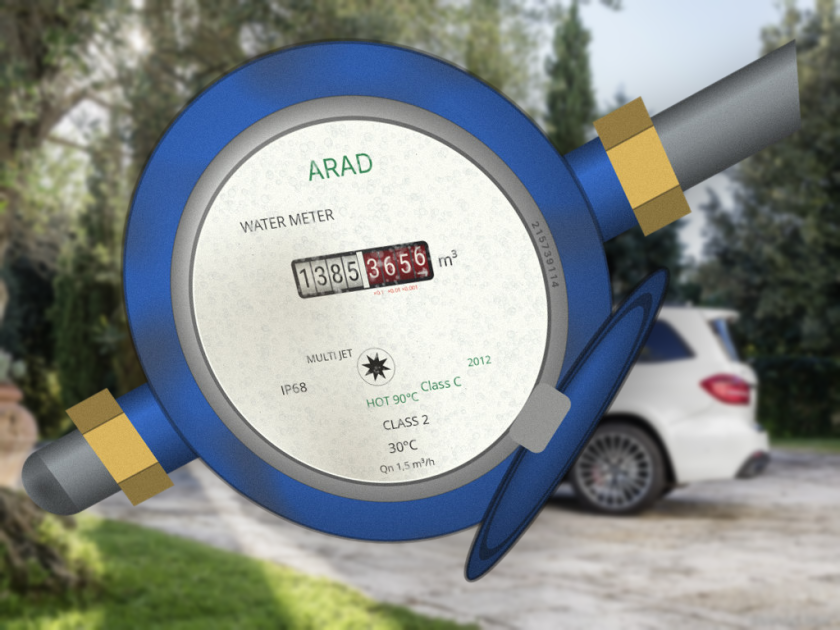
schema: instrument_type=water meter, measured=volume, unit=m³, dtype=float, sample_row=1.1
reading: 1385.3656
